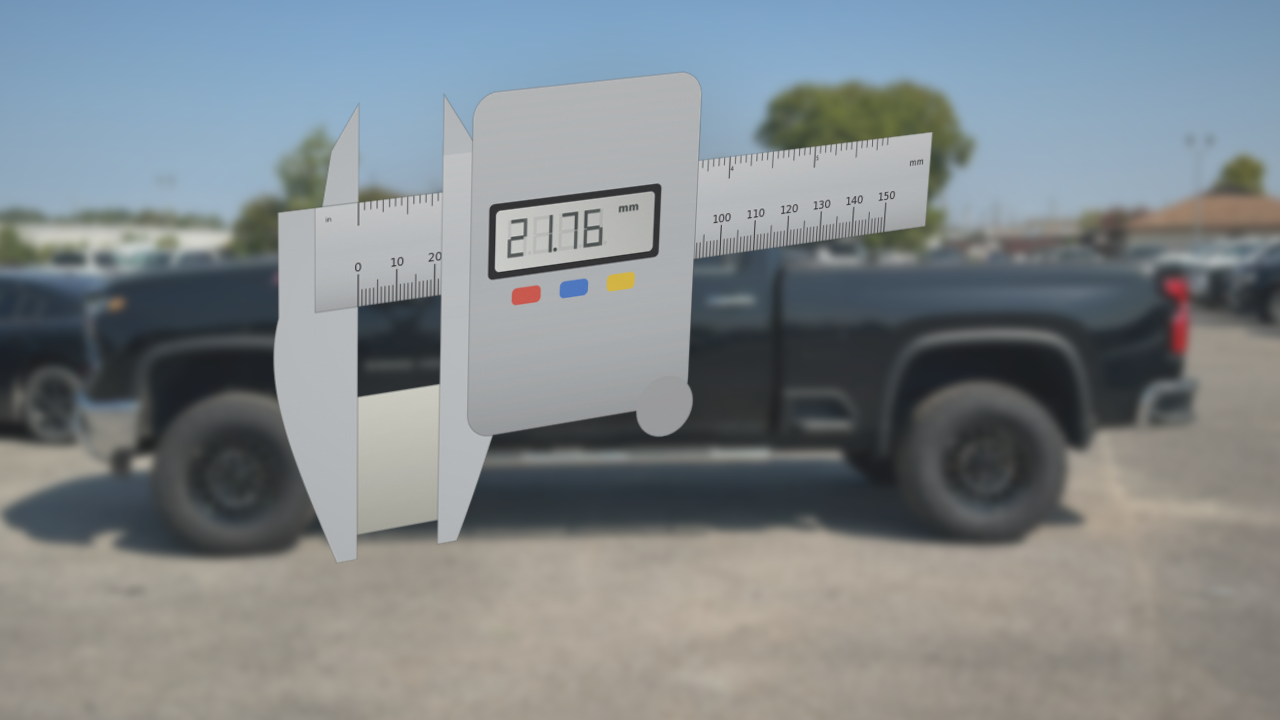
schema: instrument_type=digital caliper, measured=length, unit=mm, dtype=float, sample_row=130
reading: 21.76
